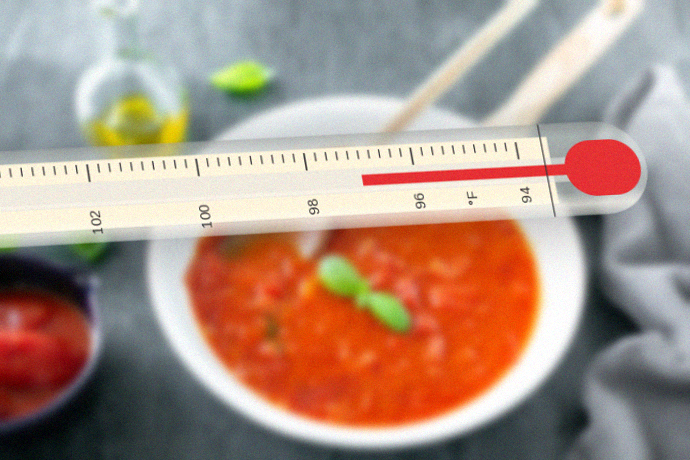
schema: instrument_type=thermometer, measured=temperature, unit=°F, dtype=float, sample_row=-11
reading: 97
